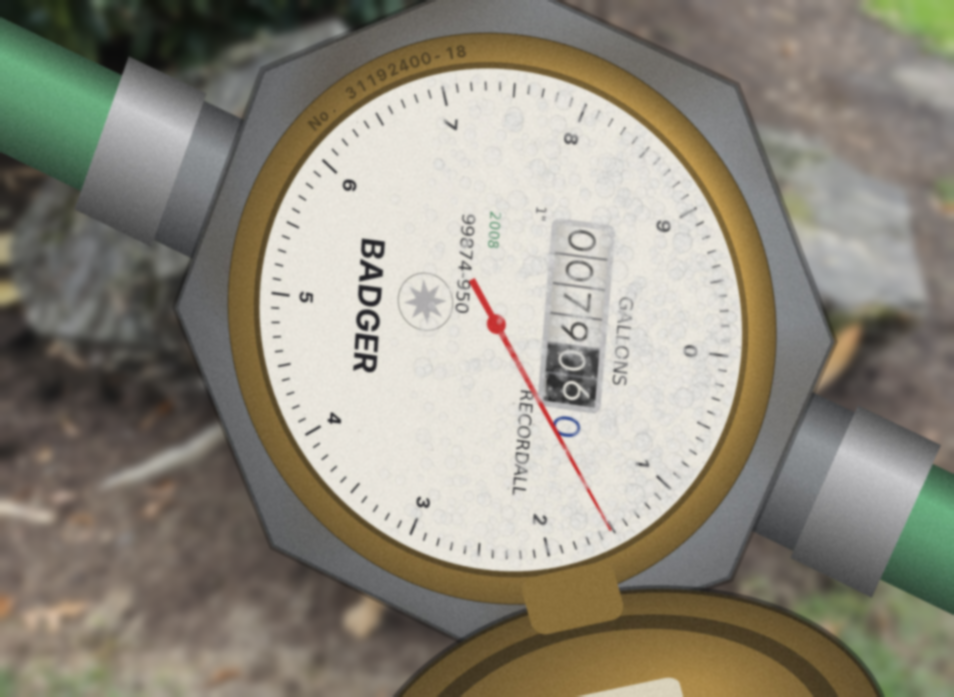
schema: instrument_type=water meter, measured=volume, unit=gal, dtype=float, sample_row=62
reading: 79061.5
